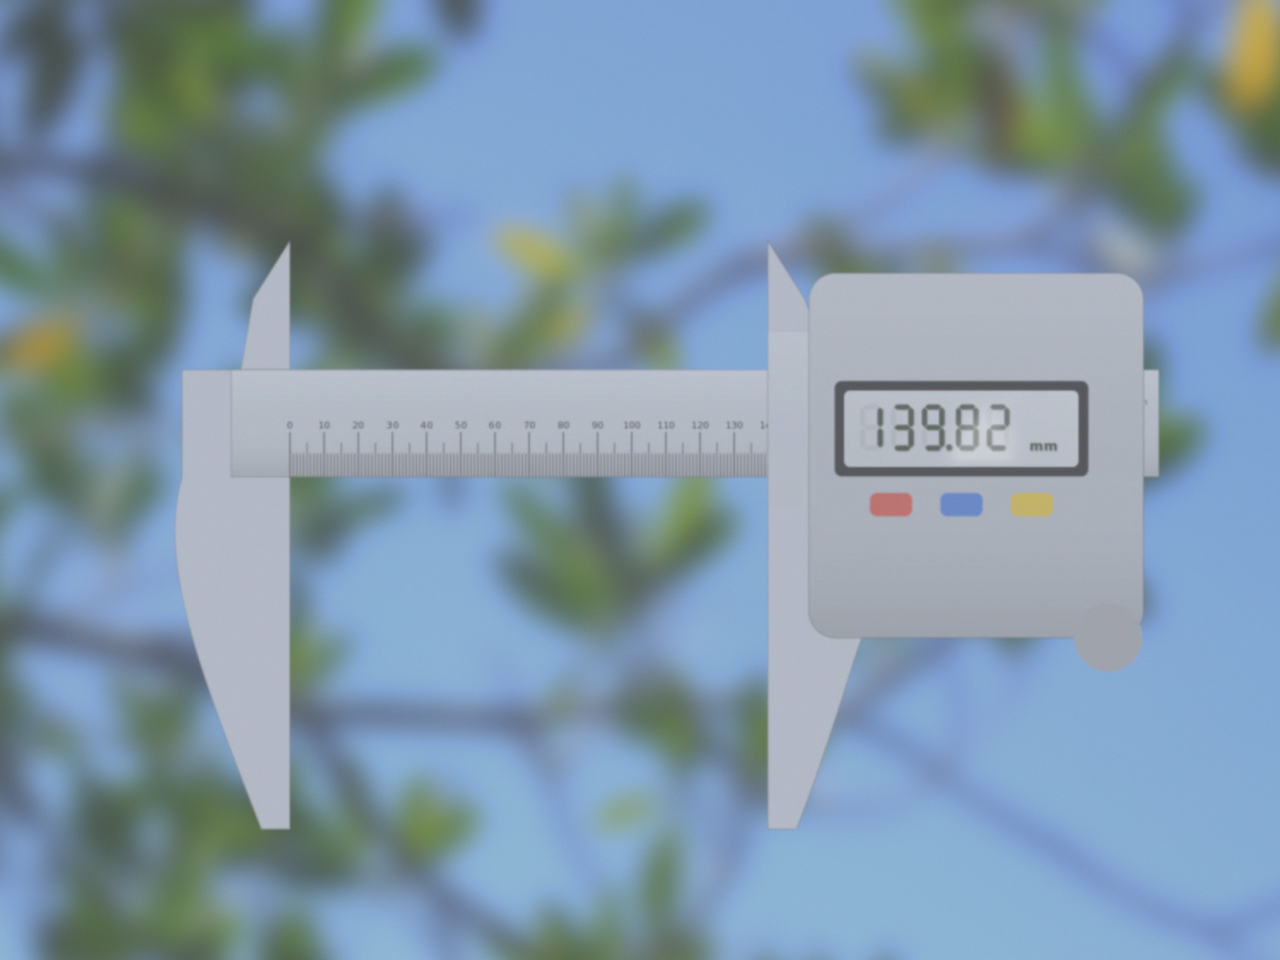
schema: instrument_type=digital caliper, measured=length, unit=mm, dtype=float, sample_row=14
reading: 139.82
